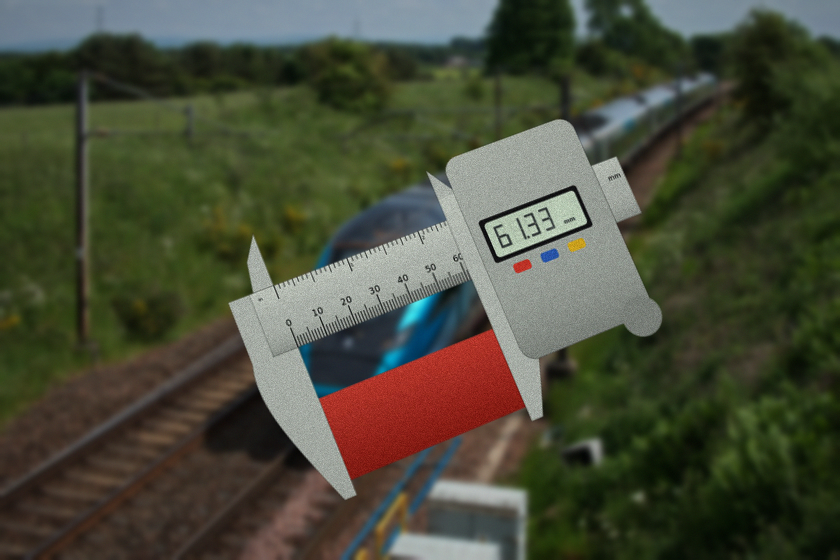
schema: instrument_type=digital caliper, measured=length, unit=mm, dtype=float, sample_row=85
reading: 61.33
